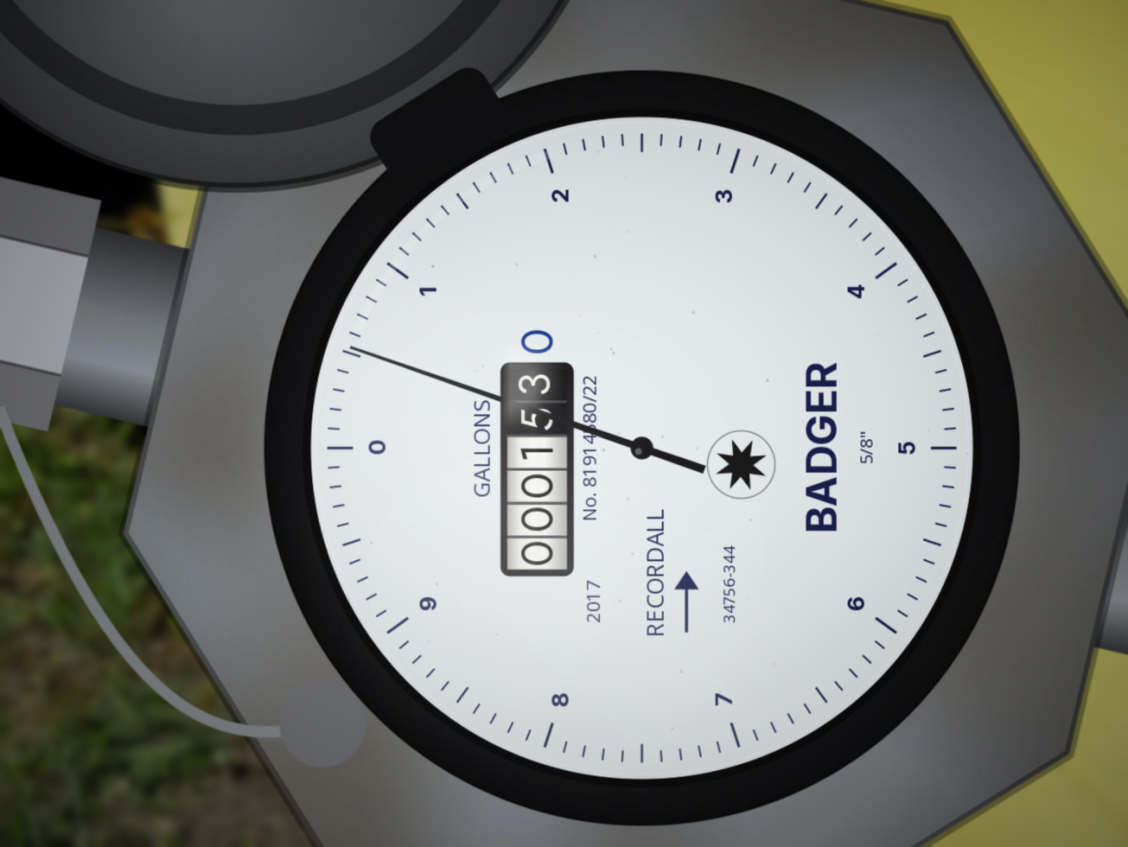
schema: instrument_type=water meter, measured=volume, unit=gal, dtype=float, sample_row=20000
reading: 1530.5
